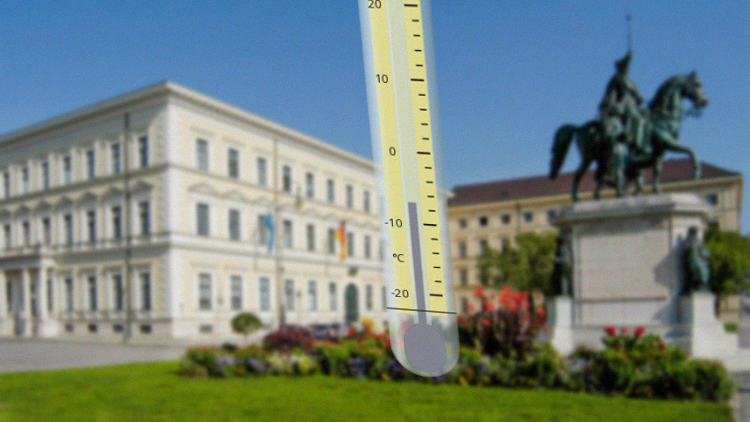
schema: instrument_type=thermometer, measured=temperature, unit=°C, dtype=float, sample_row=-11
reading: -7
